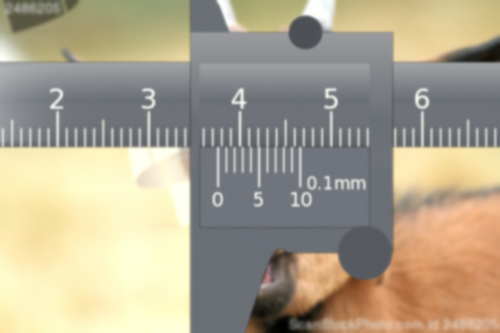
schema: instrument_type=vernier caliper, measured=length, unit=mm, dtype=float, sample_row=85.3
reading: 37.6
